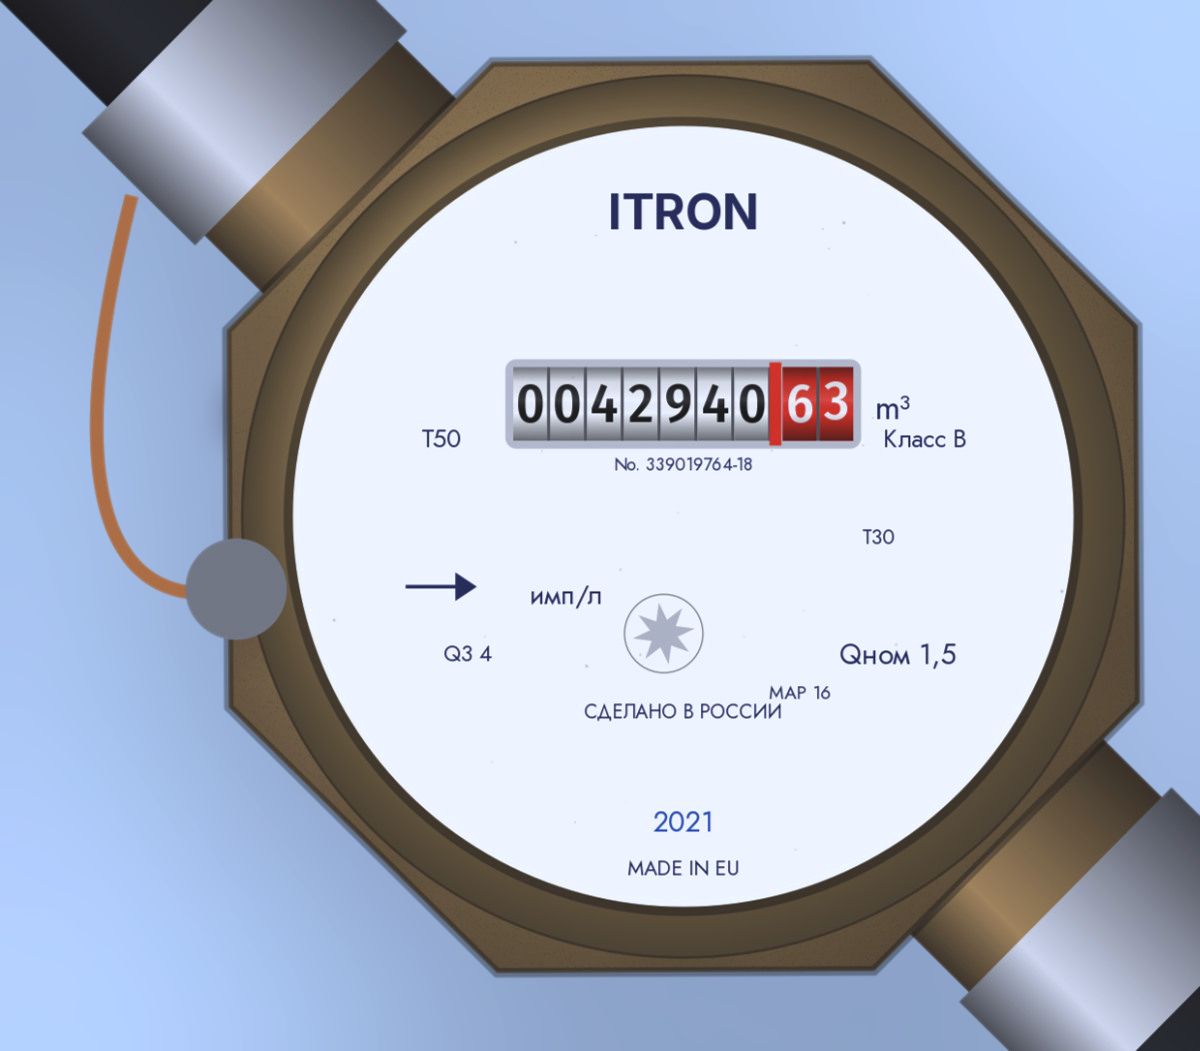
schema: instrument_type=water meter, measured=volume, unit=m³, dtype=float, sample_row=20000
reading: 42940.63
